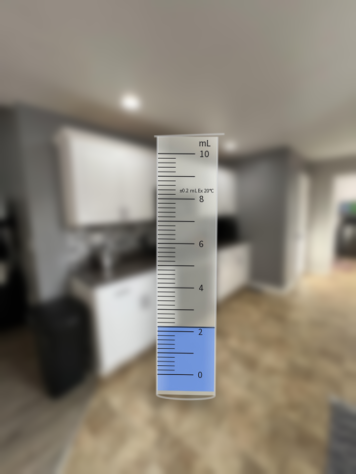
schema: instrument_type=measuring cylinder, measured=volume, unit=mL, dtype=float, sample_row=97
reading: 2.2
